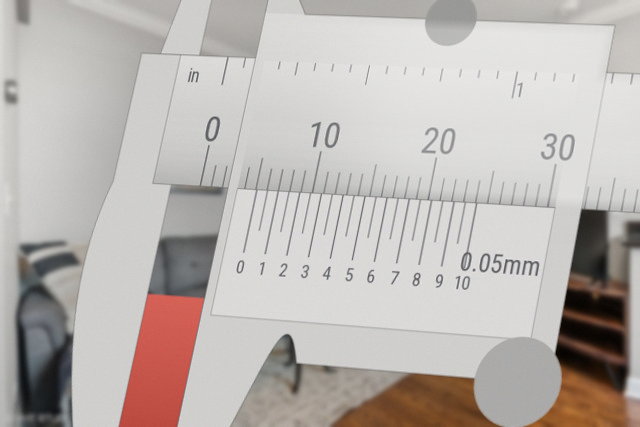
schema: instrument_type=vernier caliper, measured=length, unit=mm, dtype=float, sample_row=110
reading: 5.1
